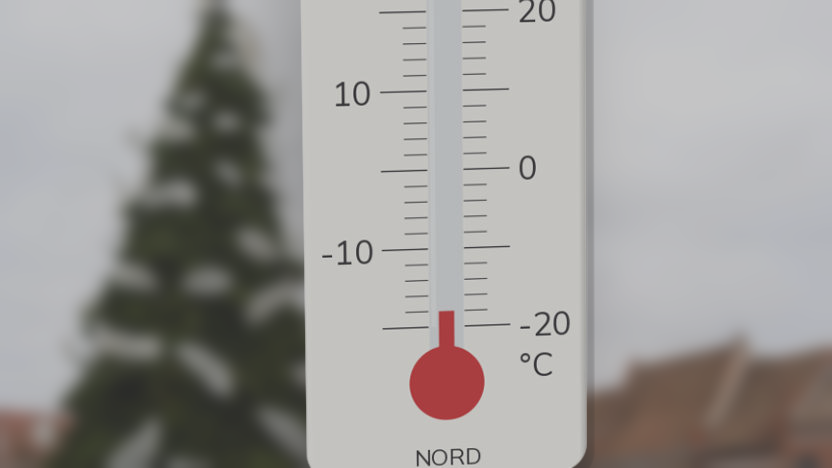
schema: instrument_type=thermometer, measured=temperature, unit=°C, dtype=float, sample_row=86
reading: -18
